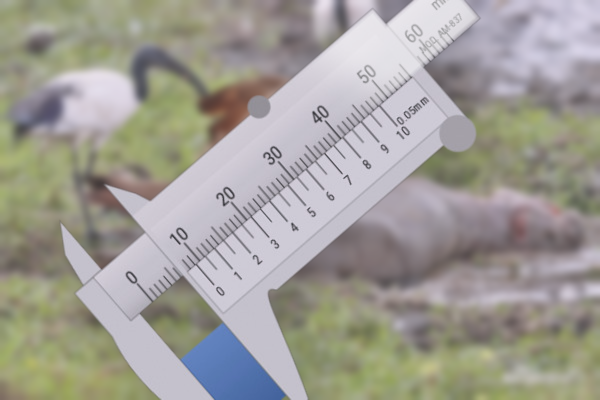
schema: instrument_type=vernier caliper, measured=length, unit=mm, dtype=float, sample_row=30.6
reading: 9.2
